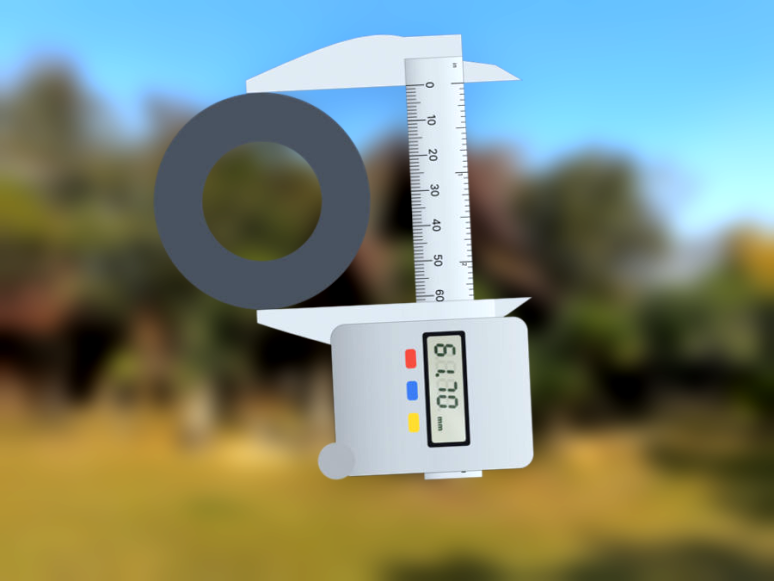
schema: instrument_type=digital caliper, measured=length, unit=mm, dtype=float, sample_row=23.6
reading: 61.70
